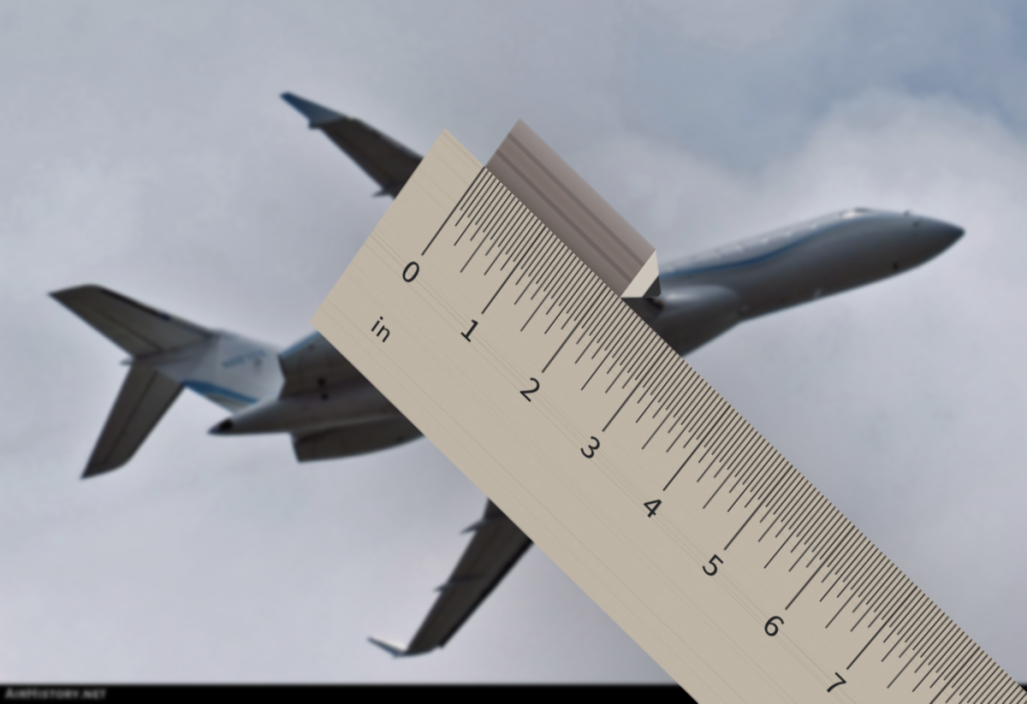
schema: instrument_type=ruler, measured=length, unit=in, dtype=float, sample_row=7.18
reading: 2.5625
